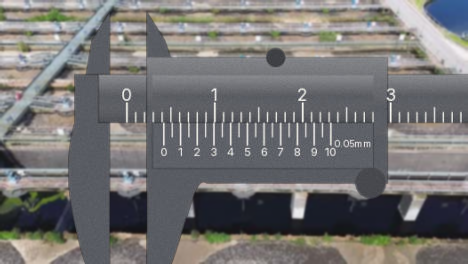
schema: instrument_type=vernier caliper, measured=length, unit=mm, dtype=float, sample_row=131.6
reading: 4.2
